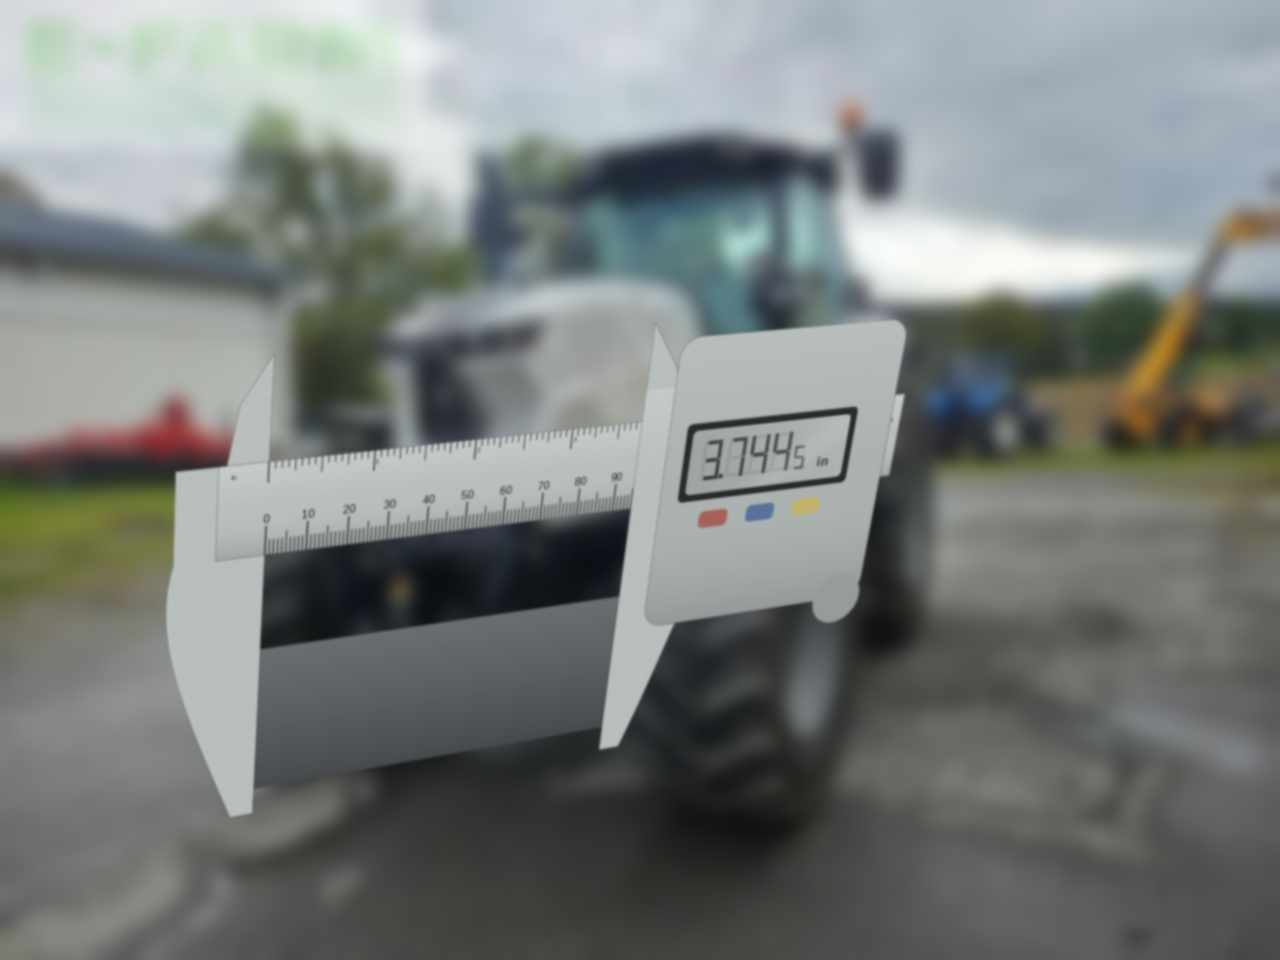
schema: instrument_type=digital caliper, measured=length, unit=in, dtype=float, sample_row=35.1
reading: 3.7445
